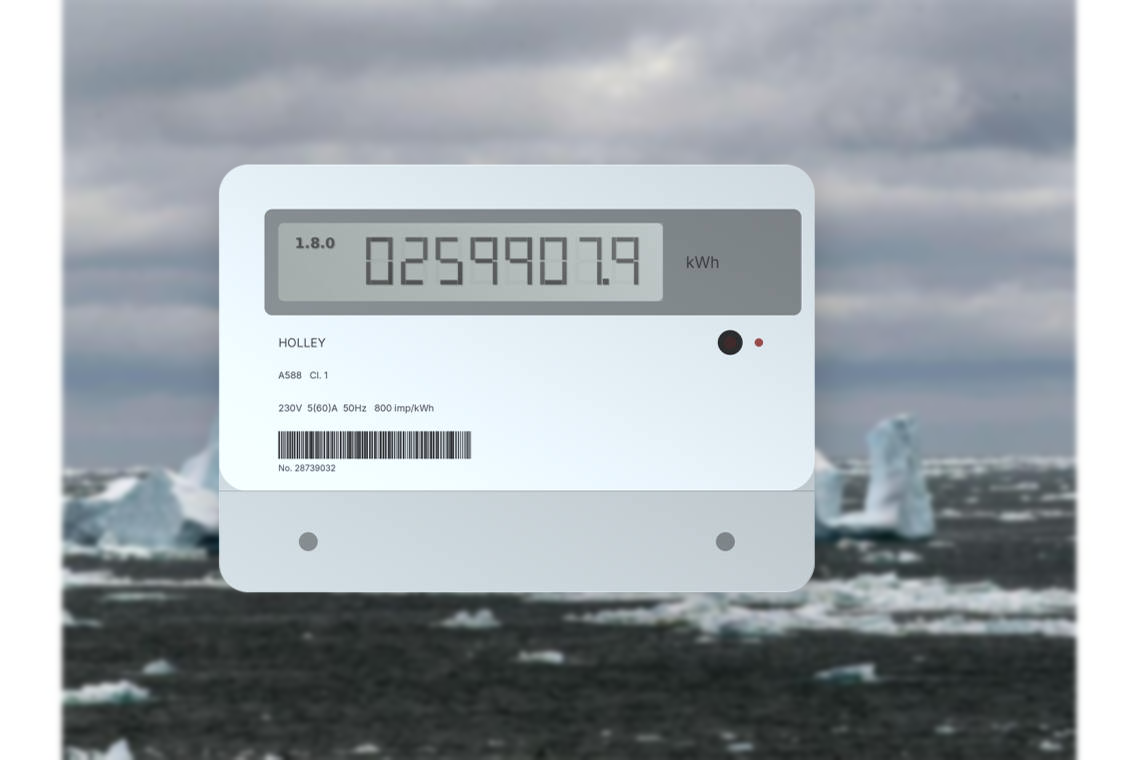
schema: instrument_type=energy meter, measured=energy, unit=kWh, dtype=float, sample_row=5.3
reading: 259907.9
